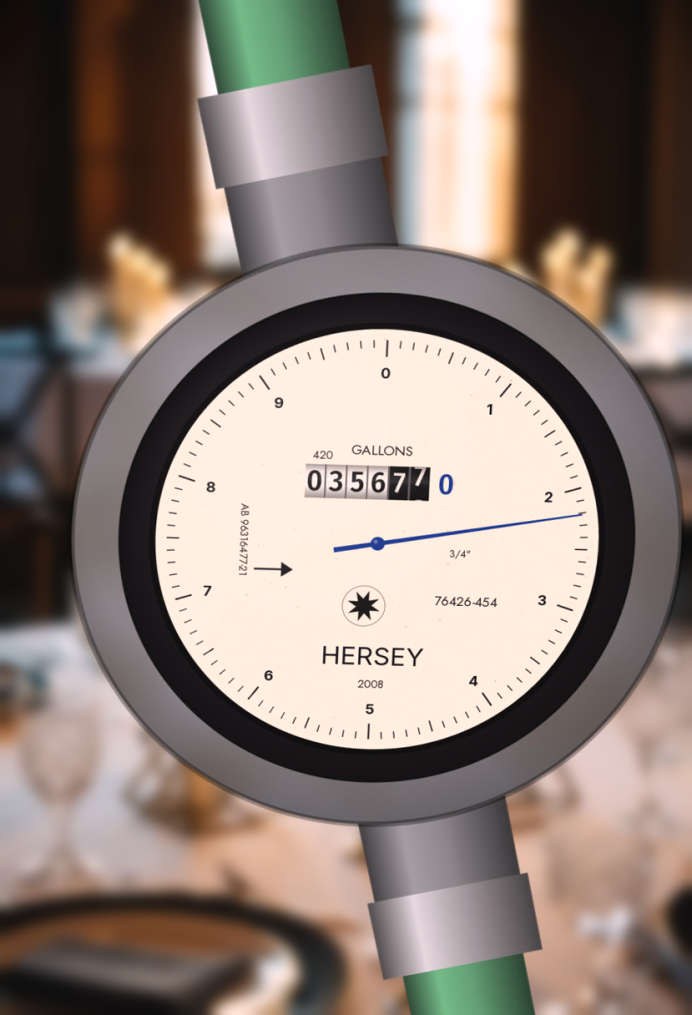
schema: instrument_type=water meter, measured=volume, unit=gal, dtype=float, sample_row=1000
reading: 356772.2
